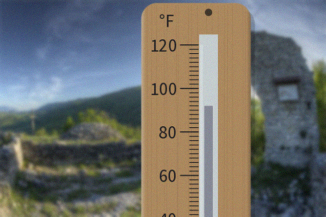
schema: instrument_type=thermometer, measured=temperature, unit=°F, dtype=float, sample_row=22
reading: 92
